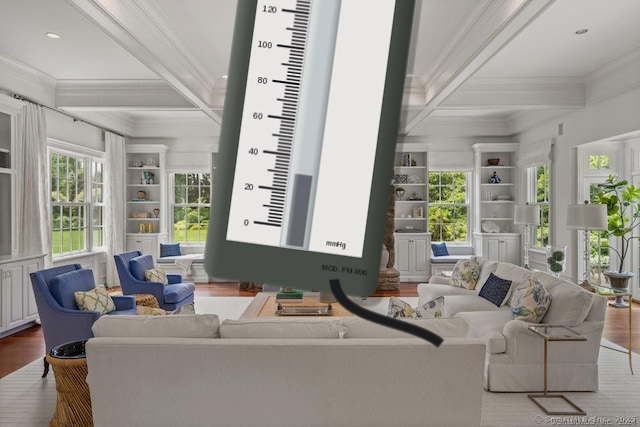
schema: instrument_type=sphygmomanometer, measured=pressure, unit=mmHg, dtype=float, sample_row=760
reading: 30
